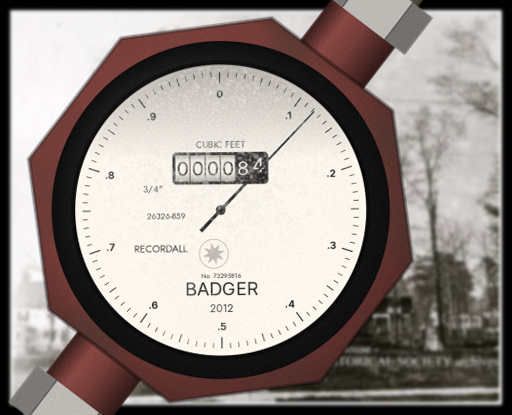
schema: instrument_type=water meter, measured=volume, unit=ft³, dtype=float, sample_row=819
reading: 84.12
